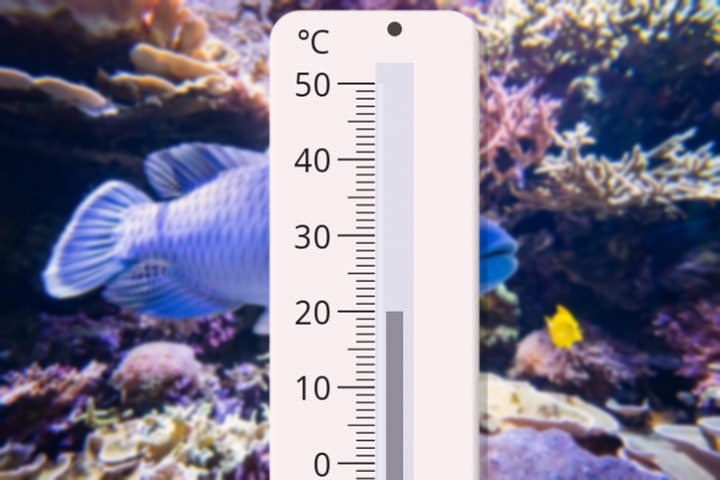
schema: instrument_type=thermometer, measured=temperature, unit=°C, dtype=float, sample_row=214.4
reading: 20
